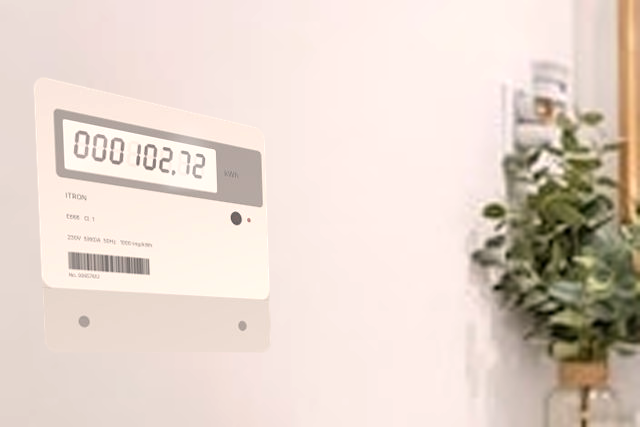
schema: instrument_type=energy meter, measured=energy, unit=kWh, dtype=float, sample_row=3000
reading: 102.72
